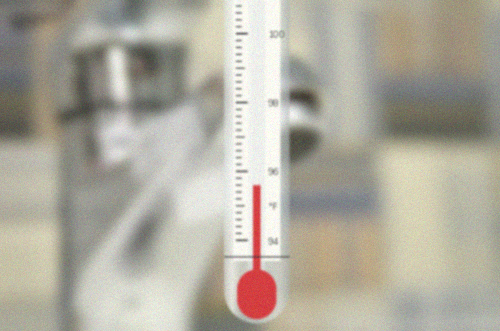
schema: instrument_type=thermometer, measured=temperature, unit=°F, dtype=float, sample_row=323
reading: 95.6
